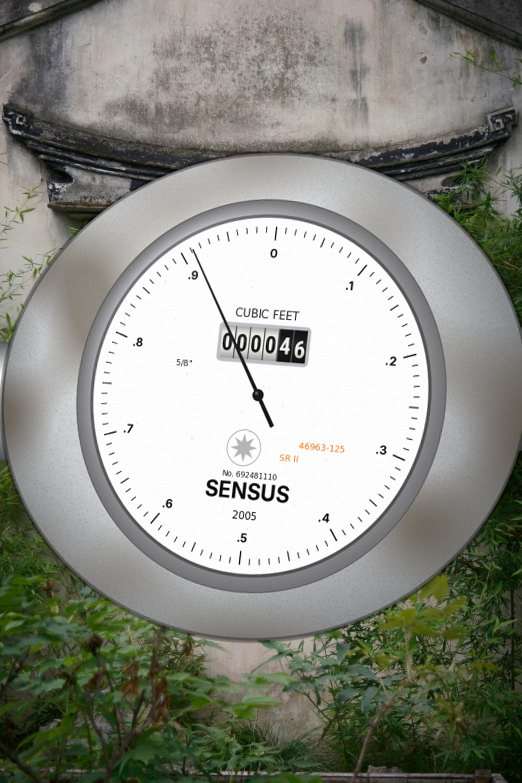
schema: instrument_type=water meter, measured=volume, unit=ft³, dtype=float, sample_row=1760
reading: 45.91
